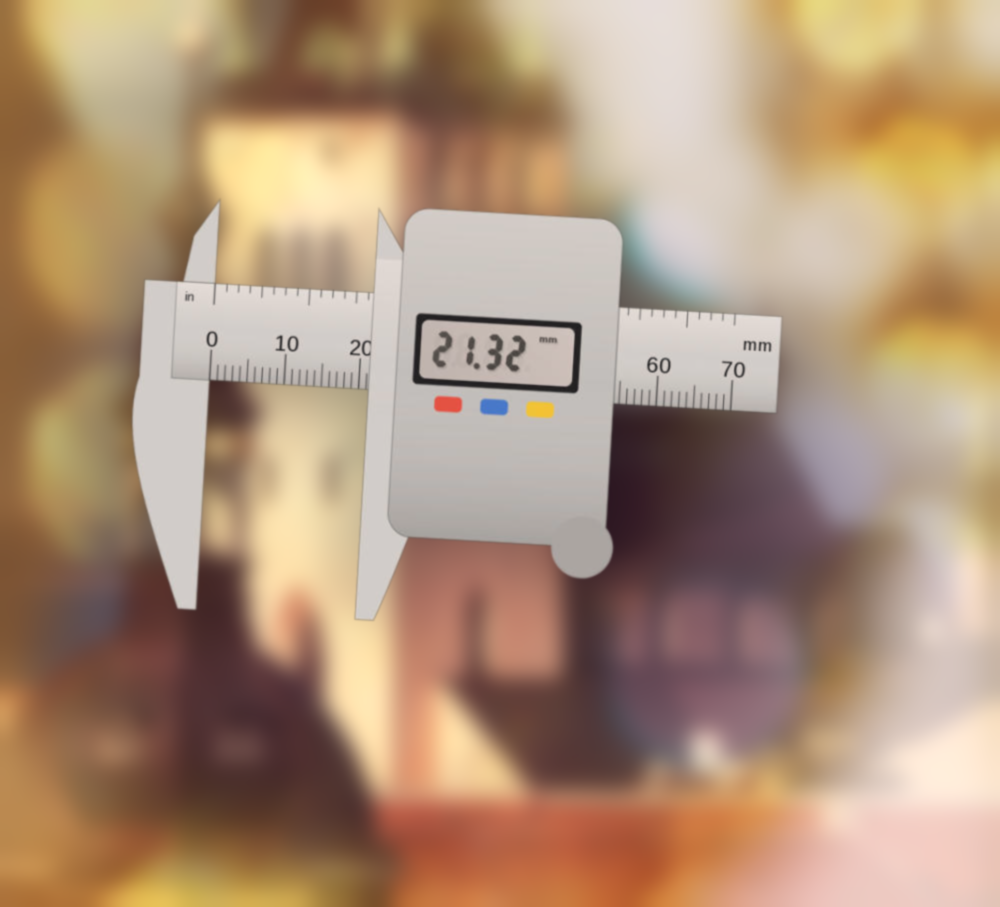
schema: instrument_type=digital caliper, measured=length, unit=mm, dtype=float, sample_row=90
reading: 21.32
